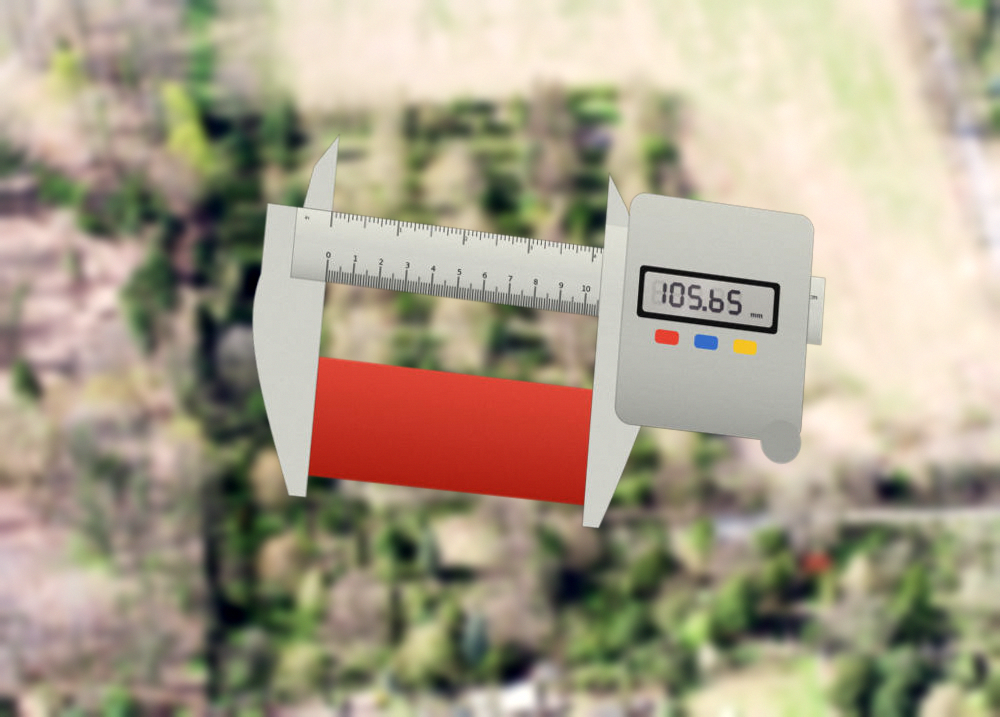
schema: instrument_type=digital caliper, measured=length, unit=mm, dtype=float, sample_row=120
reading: 105.65
